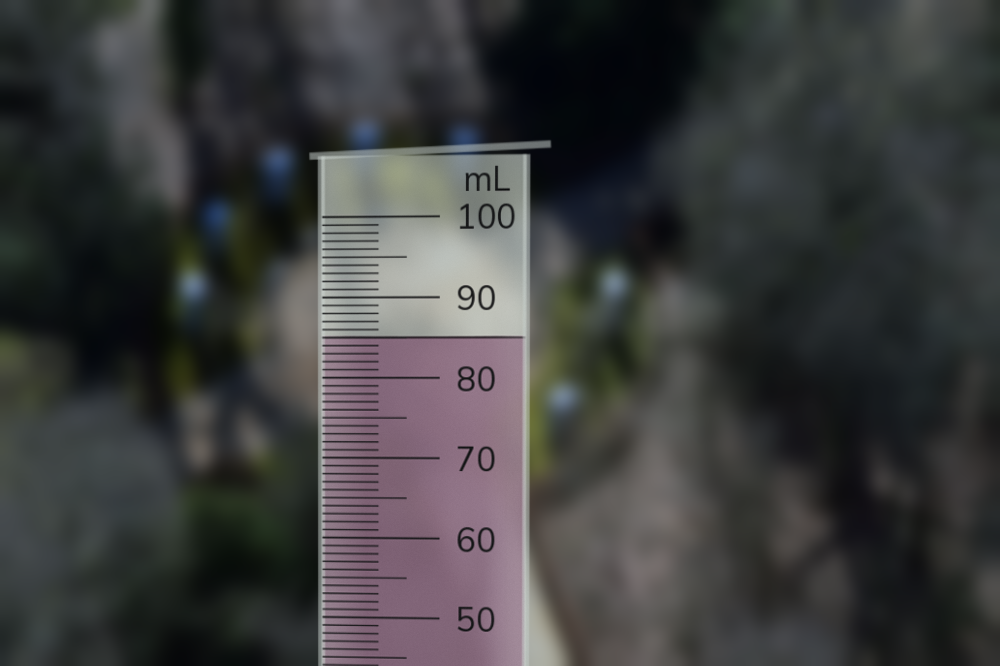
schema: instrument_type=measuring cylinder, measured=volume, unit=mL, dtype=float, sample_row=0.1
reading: 85
